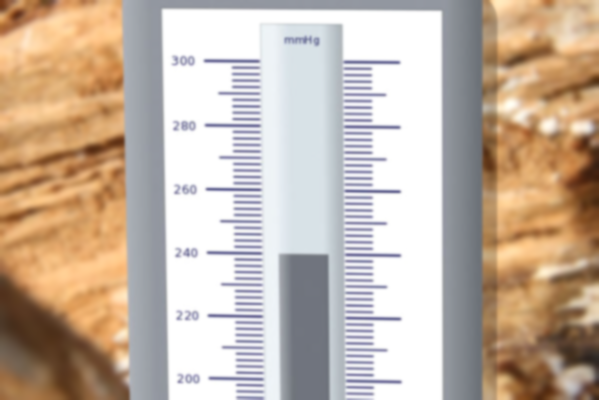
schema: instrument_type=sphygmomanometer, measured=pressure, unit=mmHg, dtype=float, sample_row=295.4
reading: 240
